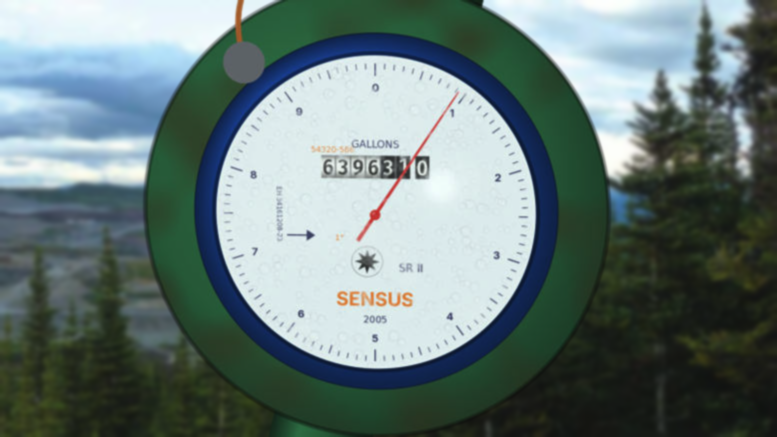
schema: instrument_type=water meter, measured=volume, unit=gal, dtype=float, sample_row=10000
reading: 6396310.9
